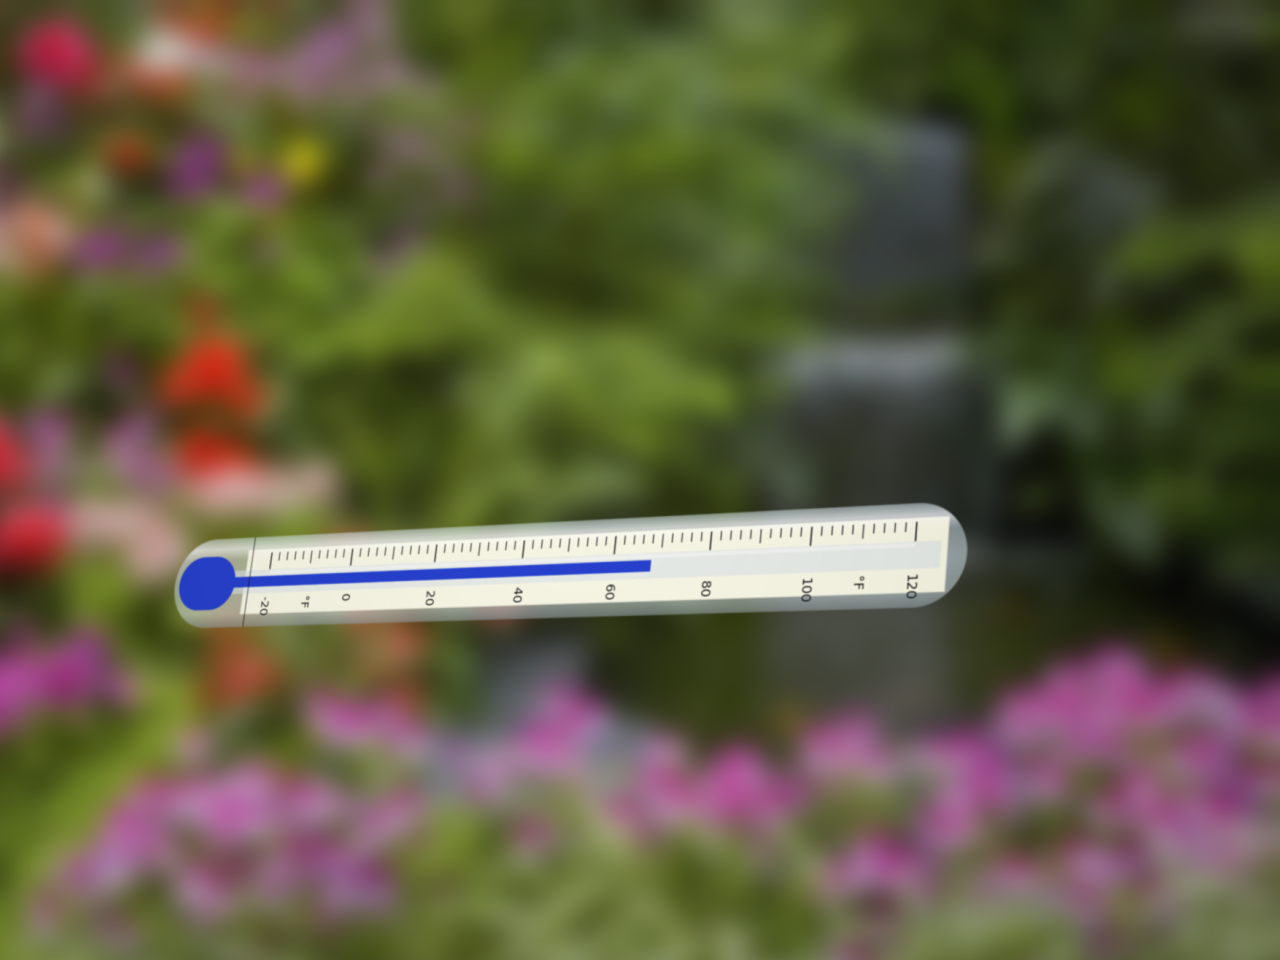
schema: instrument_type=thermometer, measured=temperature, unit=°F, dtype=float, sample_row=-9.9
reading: 68
